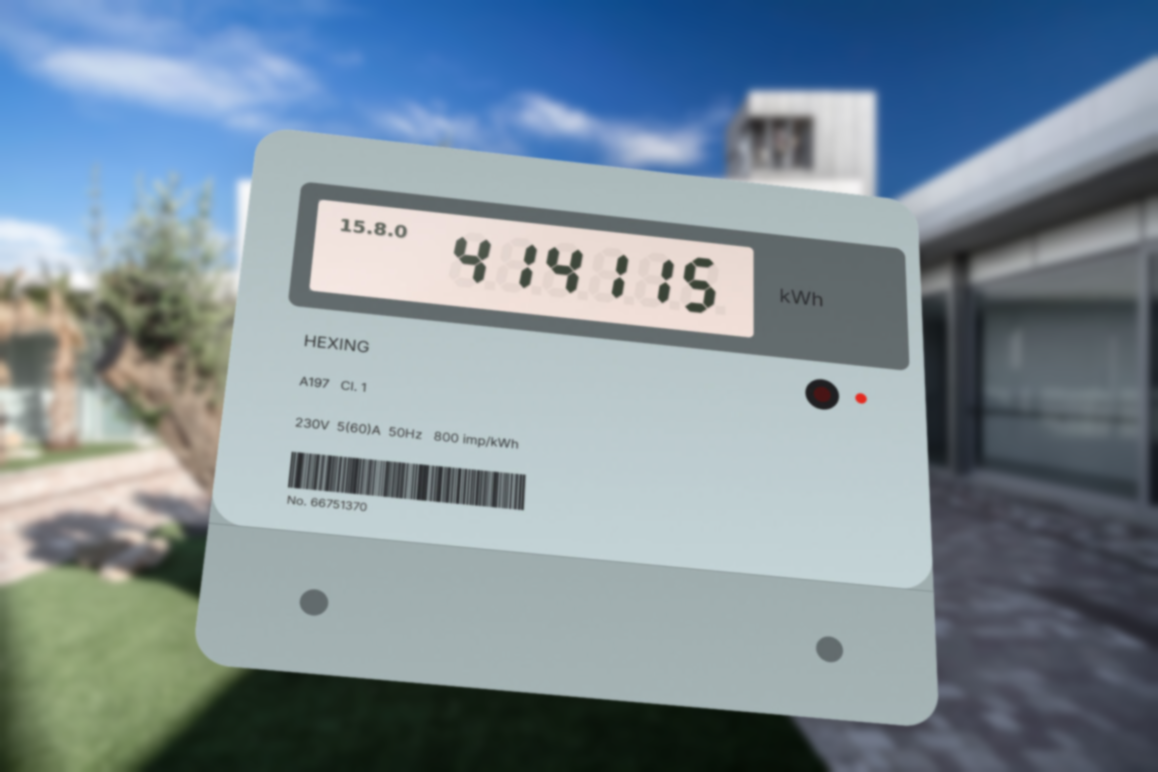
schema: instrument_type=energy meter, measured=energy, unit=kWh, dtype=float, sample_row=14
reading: 414115
